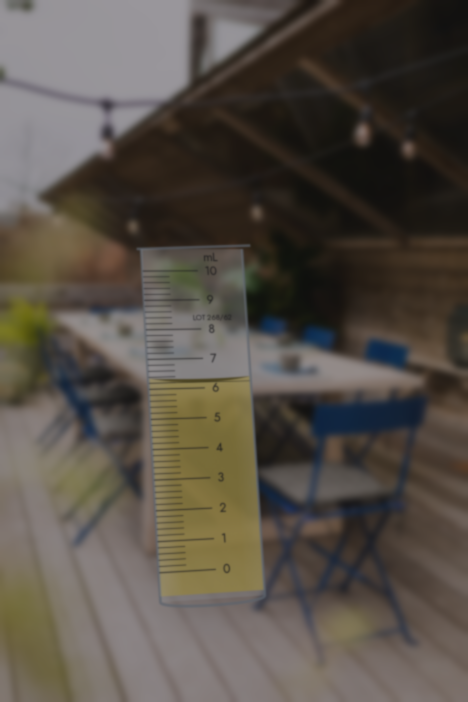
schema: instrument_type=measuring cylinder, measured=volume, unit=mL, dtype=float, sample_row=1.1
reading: 6.2
